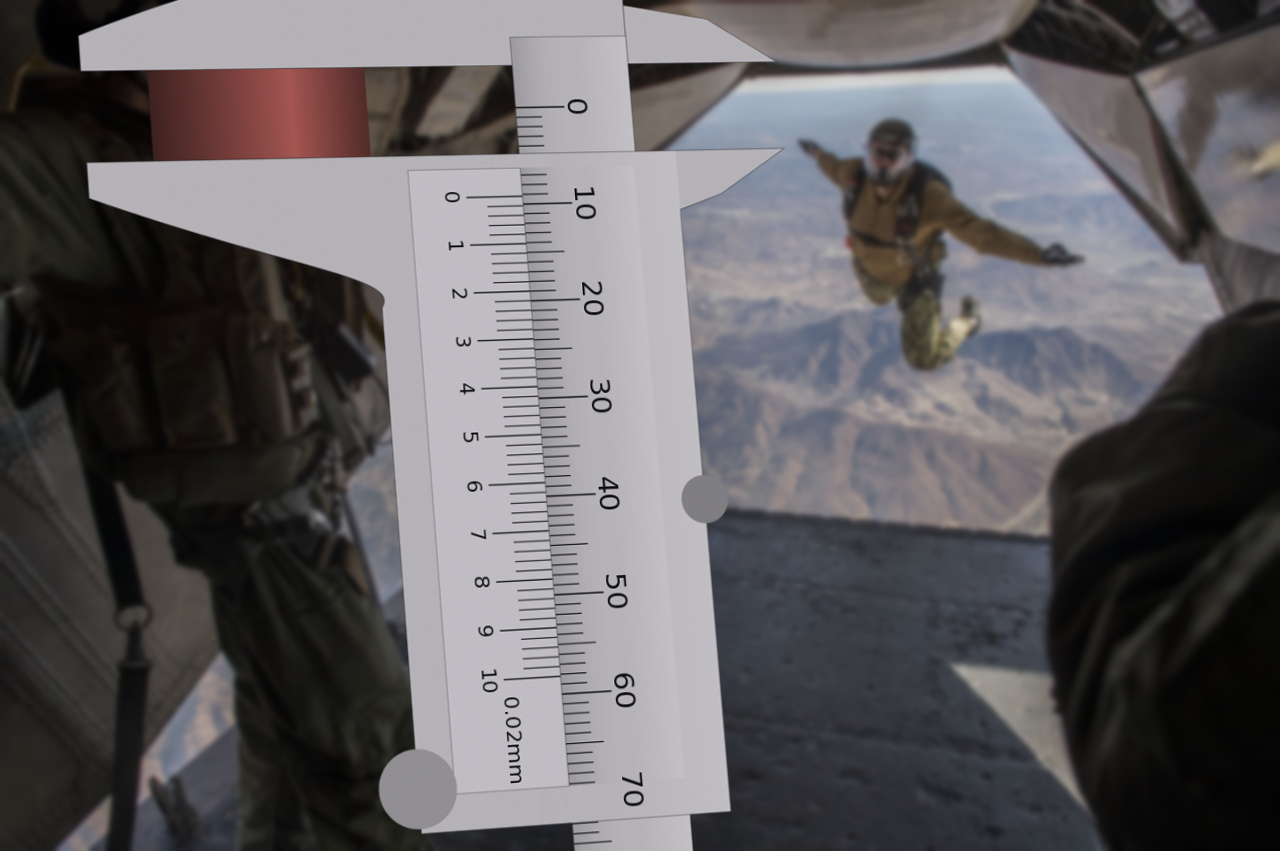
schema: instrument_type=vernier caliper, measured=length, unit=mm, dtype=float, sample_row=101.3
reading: 9.2
